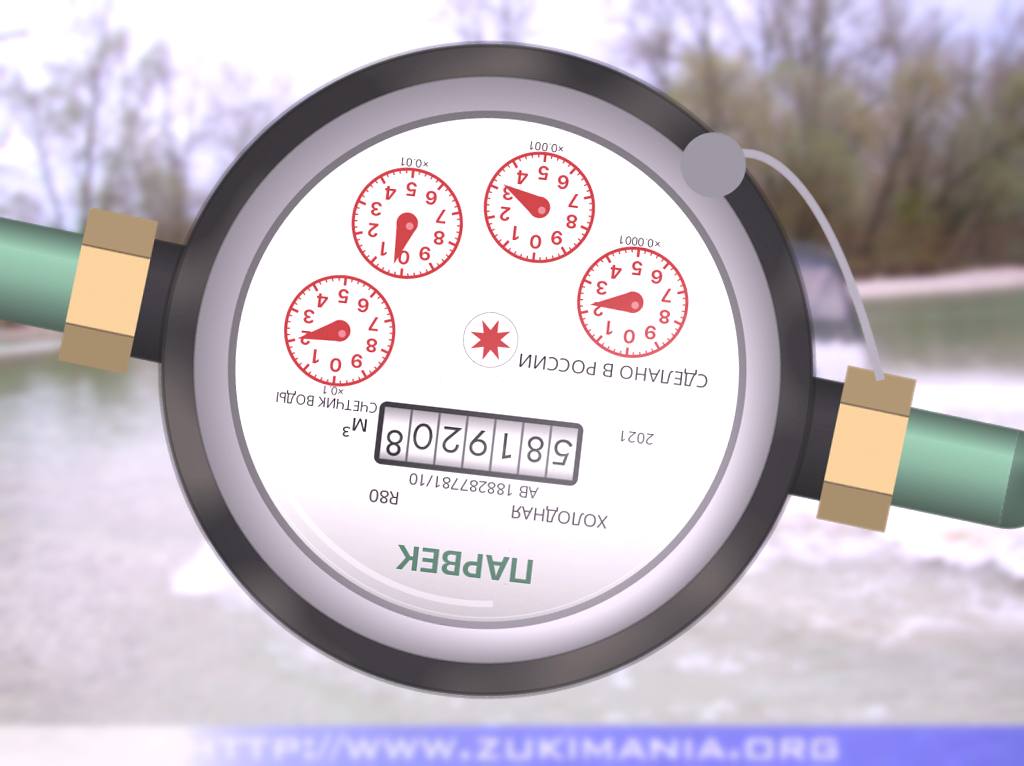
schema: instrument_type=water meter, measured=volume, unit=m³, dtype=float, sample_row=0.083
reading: 5819208.2032
